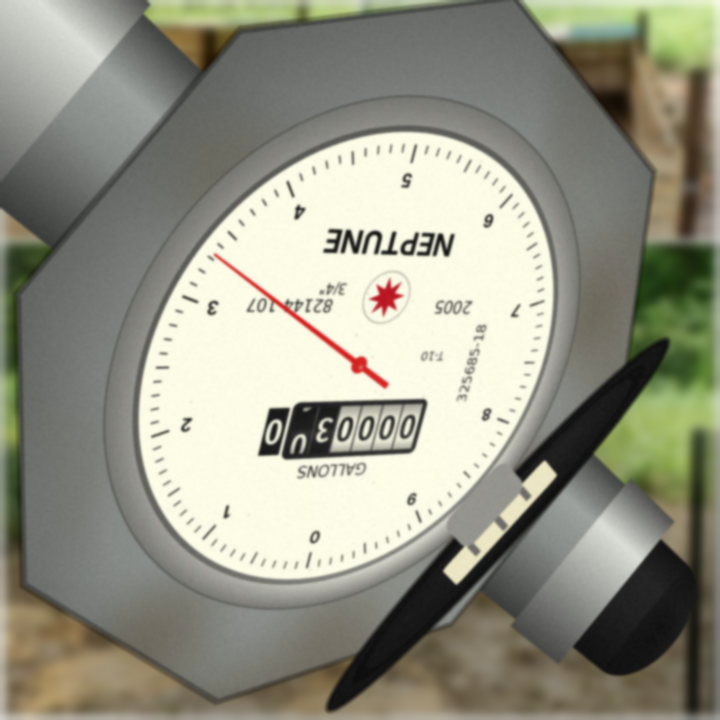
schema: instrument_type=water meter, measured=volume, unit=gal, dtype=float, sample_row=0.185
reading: 303.3
